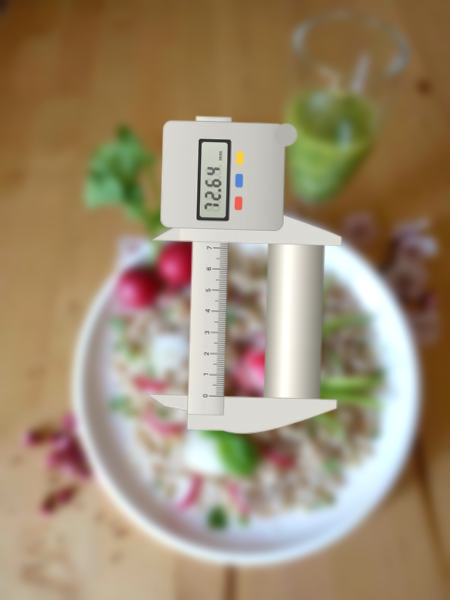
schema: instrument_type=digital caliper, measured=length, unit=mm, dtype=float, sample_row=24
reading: 72.64
